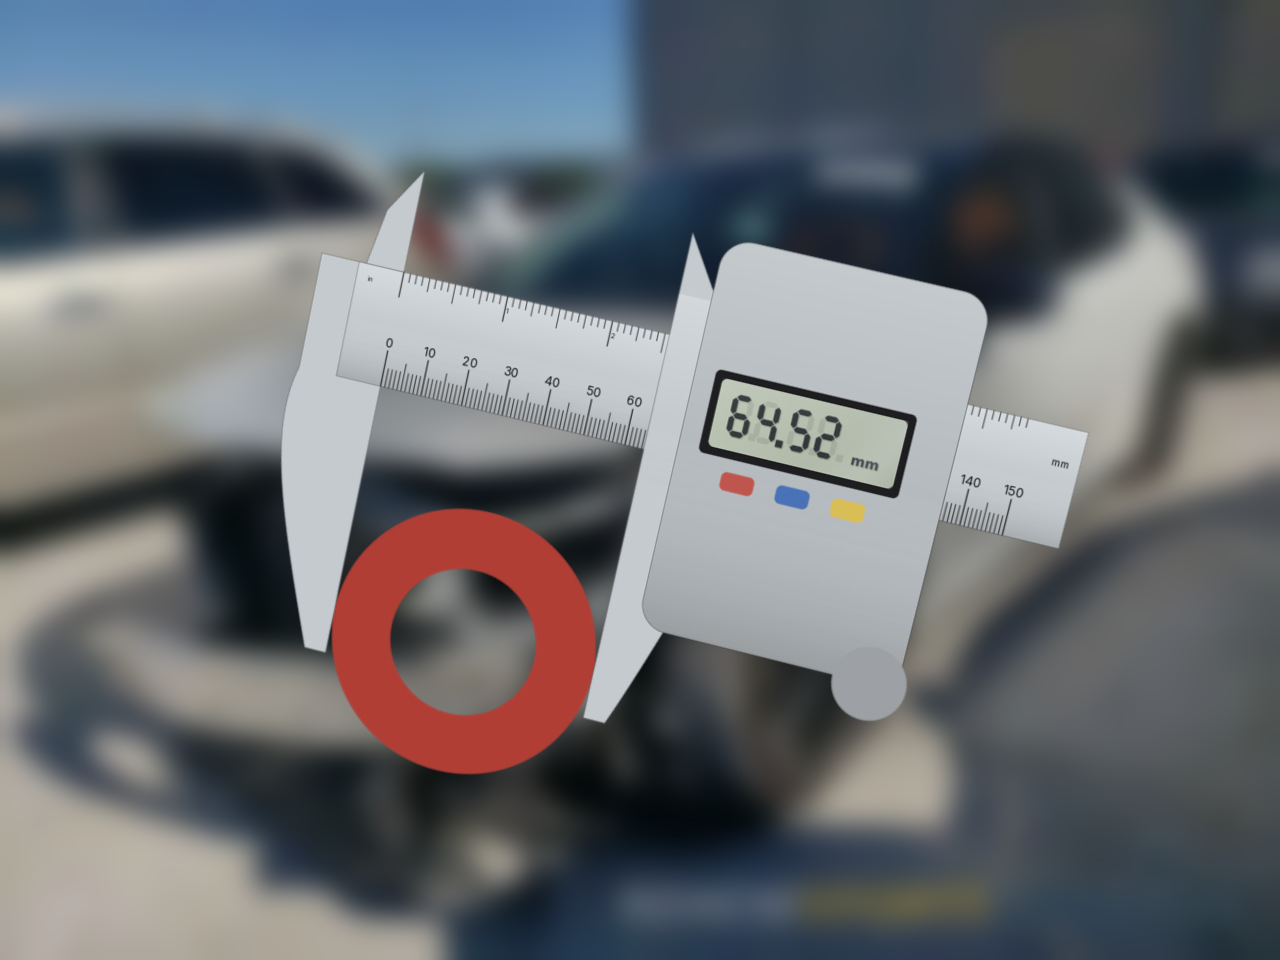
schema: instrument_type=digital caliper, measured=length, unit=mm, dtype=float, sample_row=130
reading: 64.52
